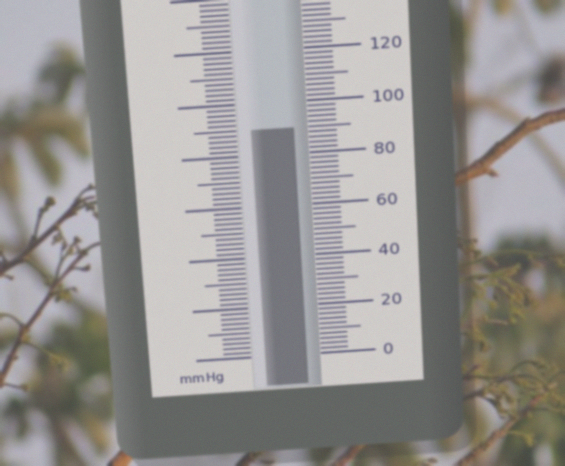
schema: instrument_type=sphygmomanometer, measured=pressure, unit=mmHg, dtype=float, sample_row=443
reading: 90
